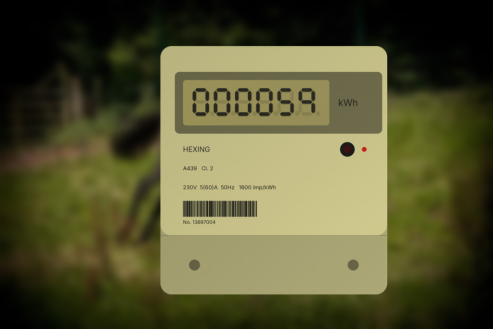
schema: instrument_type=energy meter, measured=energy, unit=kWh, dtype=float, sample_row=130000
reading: 59
